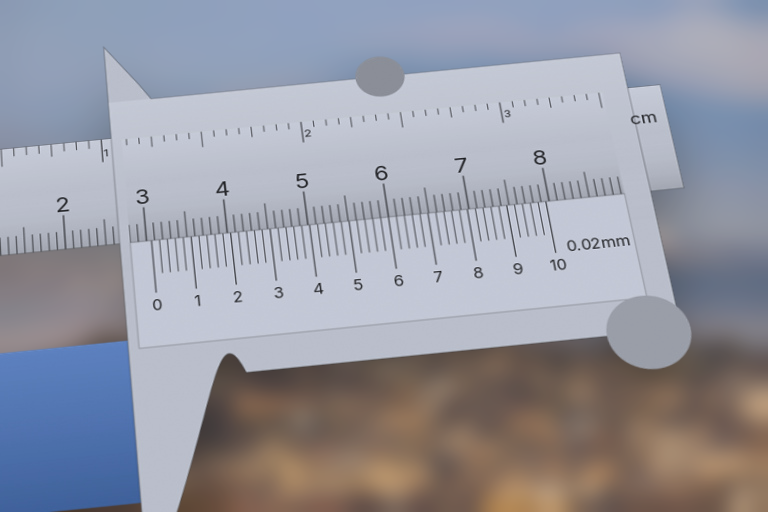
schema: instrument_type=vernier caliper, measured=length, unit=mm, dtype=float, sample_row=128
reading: 30.6
